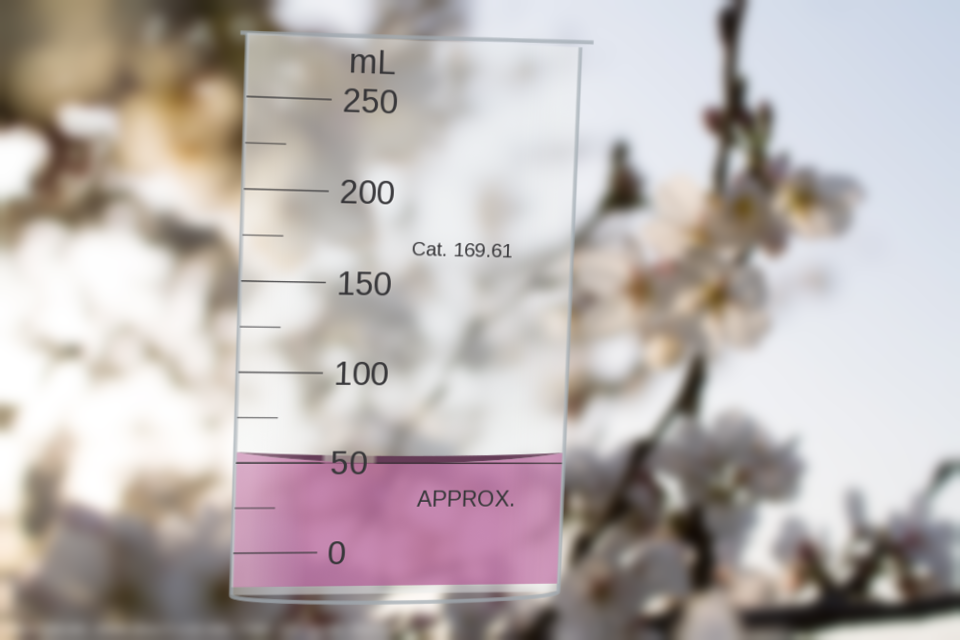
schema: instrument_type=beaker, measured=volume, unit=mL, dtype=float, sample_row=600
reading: 50
